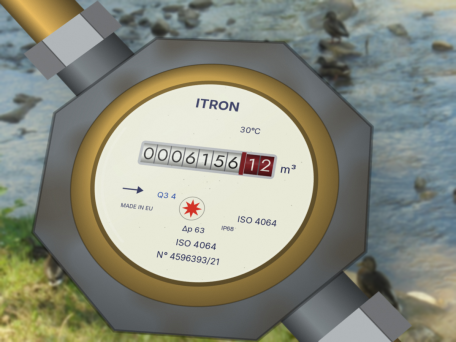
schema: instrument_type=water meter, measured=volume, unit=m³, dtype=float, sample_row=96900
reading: 6156.12
